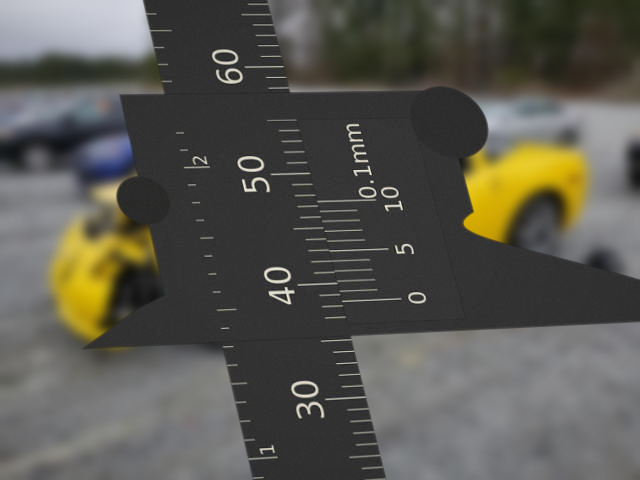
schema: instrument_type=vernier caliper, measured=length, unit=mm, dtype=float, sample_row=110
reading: 38.4
